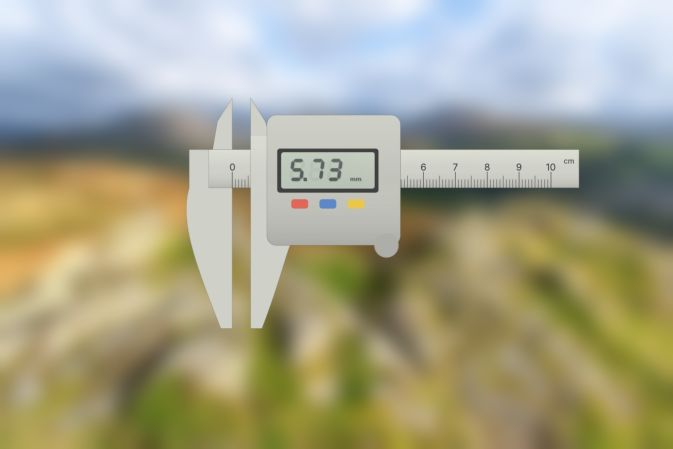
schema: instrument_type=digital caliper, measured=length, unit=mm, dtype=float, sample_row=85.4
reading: 5.73
